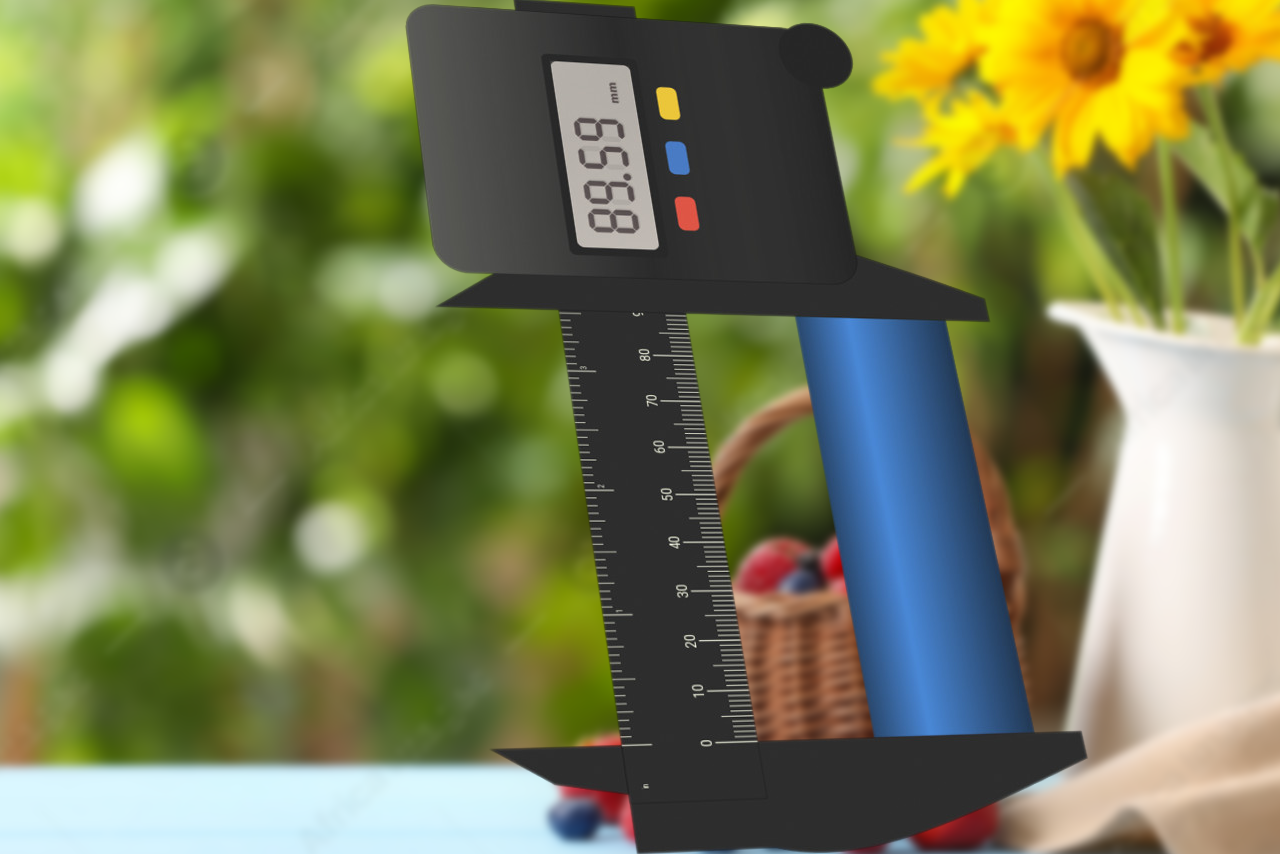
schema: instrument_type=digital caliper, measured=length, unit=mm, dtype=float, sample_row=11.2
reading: 89.59
